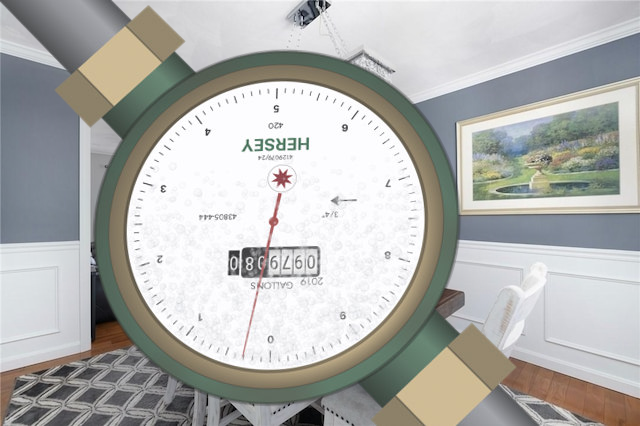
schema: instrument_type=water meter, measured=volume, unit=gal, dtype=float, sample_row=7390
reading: 979080.3
